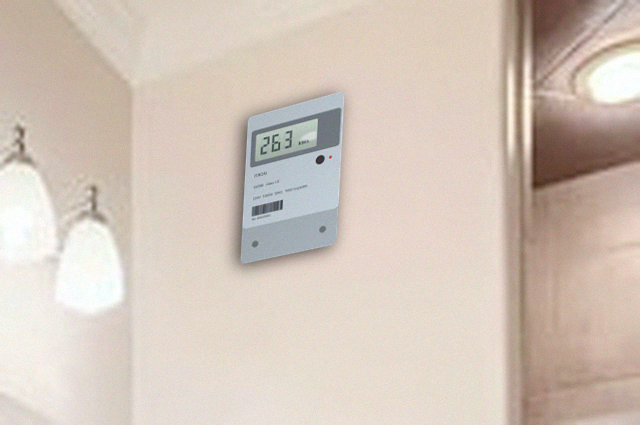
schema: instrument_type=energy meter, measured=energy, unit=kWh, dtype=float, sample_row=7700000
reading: 263
